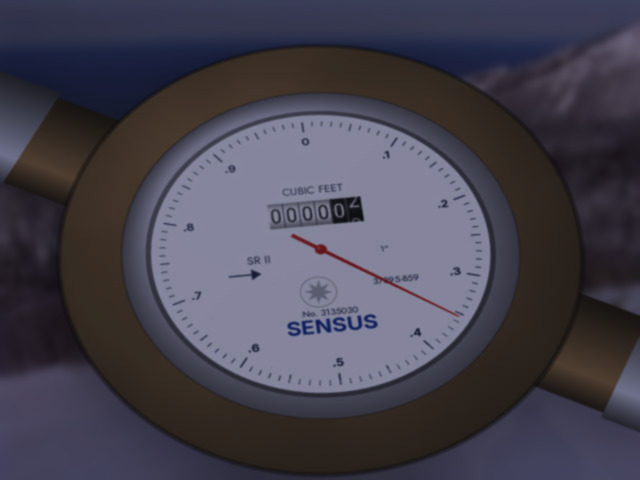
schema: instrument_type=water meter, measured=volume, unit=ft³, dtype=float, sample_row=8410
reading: 2.35
